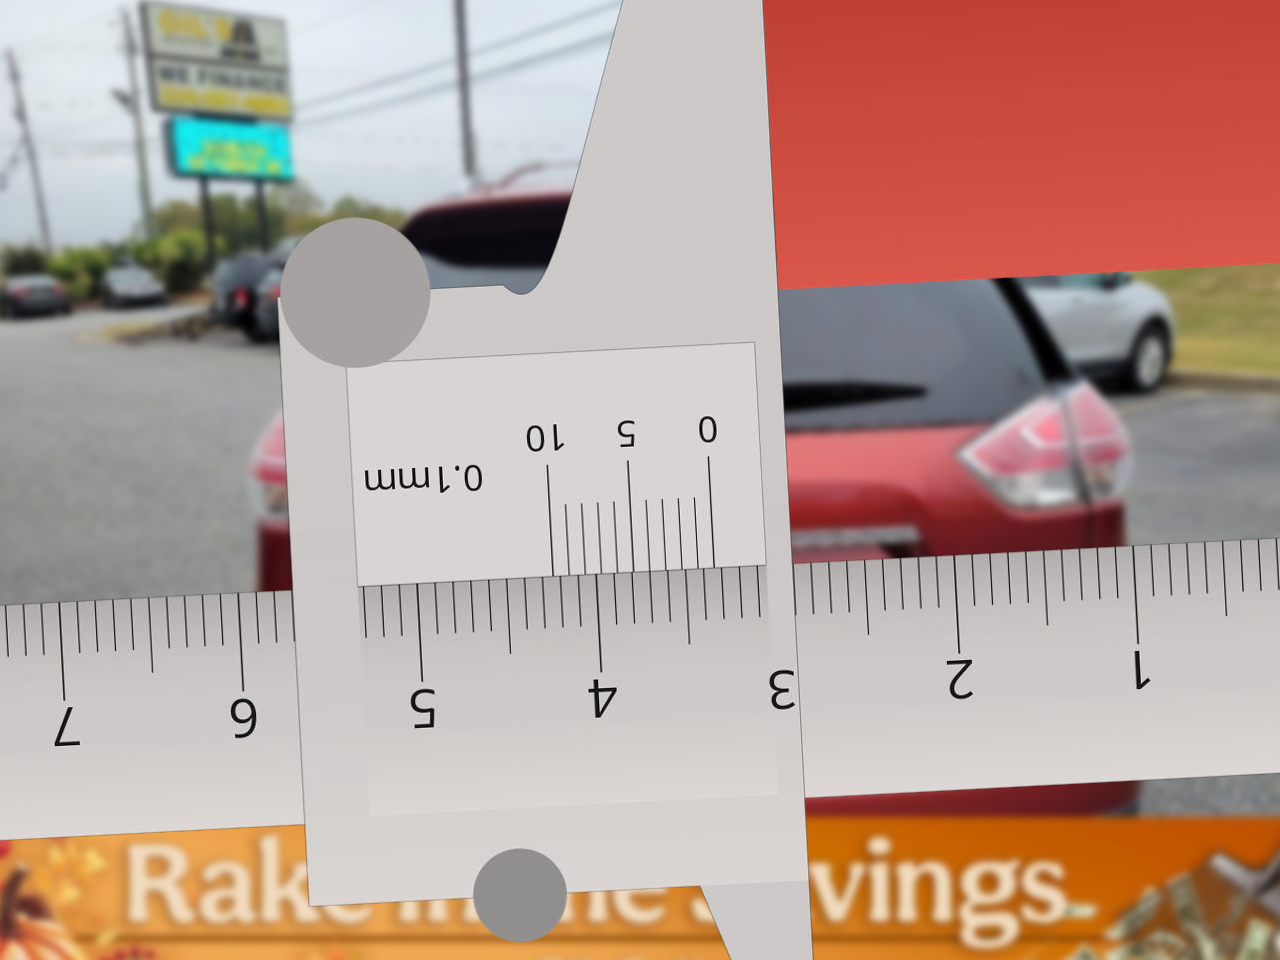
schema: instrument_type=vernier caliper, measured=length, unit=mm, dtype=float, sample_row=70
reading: 33.4
